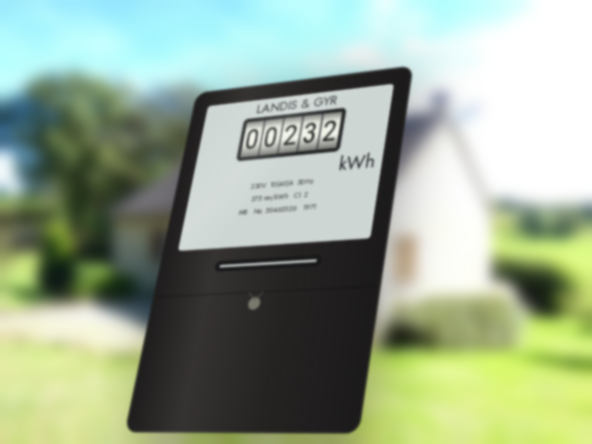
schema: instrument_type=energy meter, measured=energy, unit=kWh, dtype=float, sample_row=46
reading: 232
